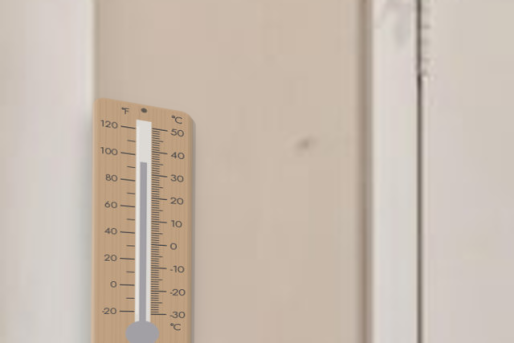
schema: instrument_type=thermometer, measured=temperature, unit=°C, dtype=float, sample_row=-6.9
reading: 35
